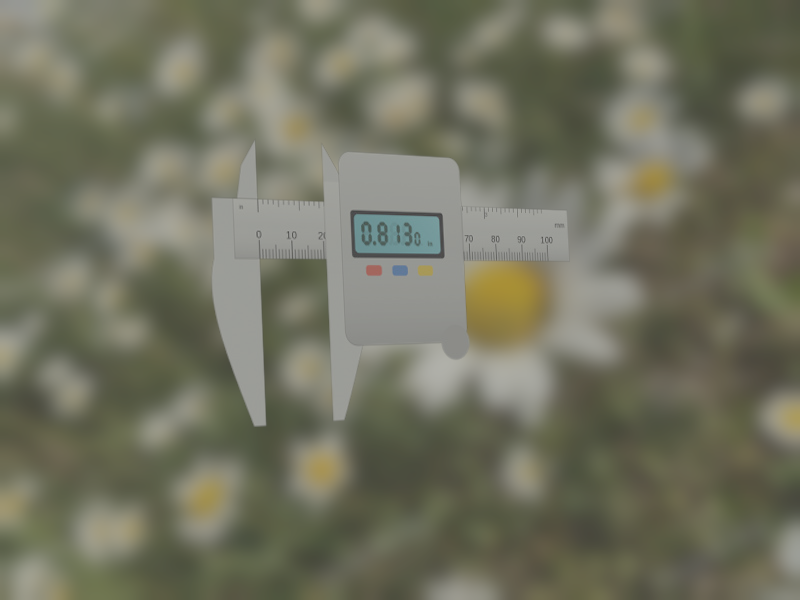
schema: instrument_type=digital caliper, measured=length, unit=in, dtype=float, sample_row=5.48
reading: 0.8130
